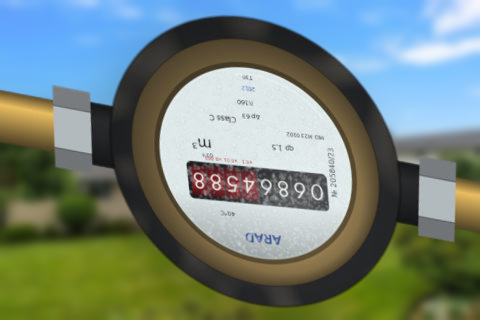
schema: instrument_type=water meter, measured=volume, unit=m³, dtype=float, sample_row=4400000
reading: 686.4588
